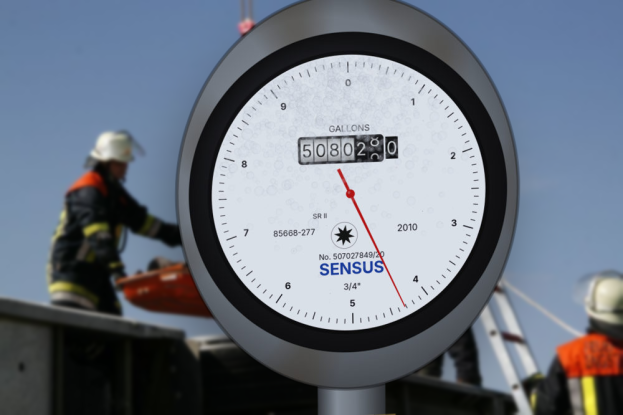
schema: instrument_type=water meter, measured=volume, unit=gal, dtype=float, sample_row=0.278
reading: 5080284.3
